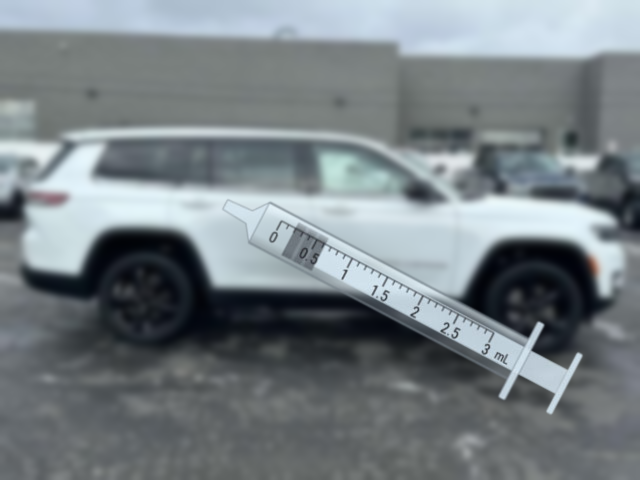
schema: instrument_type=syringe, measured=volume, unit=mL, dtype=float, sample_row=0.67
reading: 0.2
